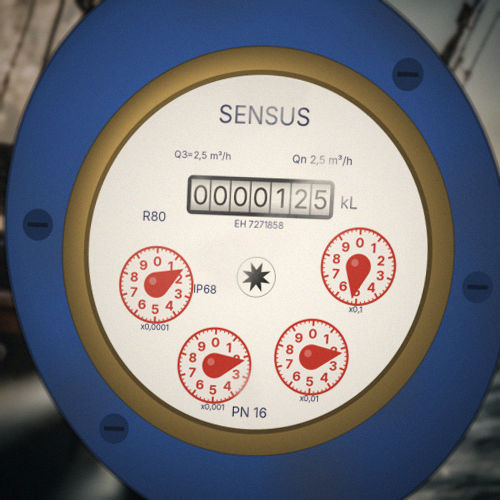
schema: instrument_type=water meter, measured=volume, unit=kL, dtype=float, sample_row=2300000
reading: 125.5221
